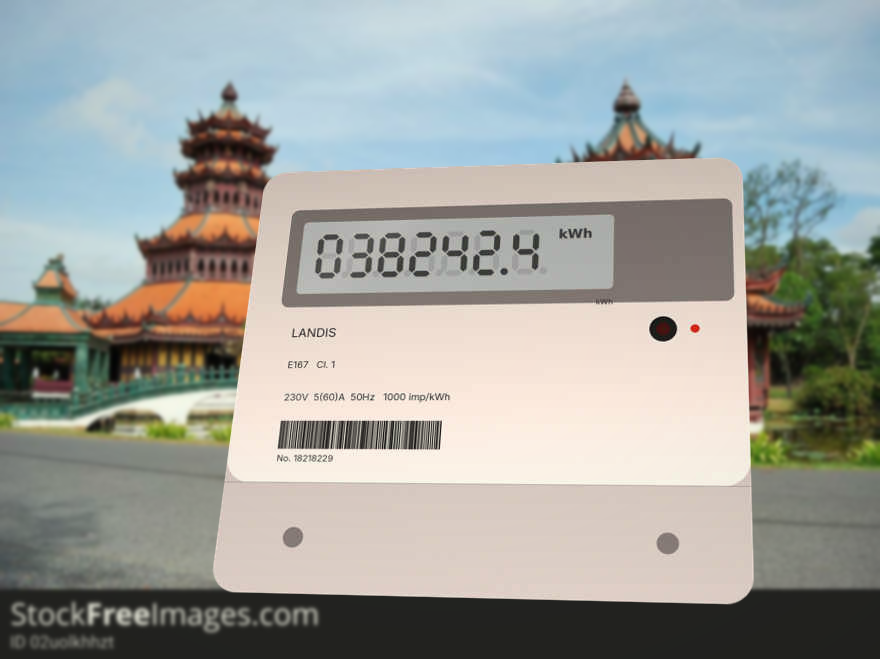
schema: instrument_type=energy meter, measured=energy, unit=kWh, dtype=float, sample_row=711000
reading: 38242.4
